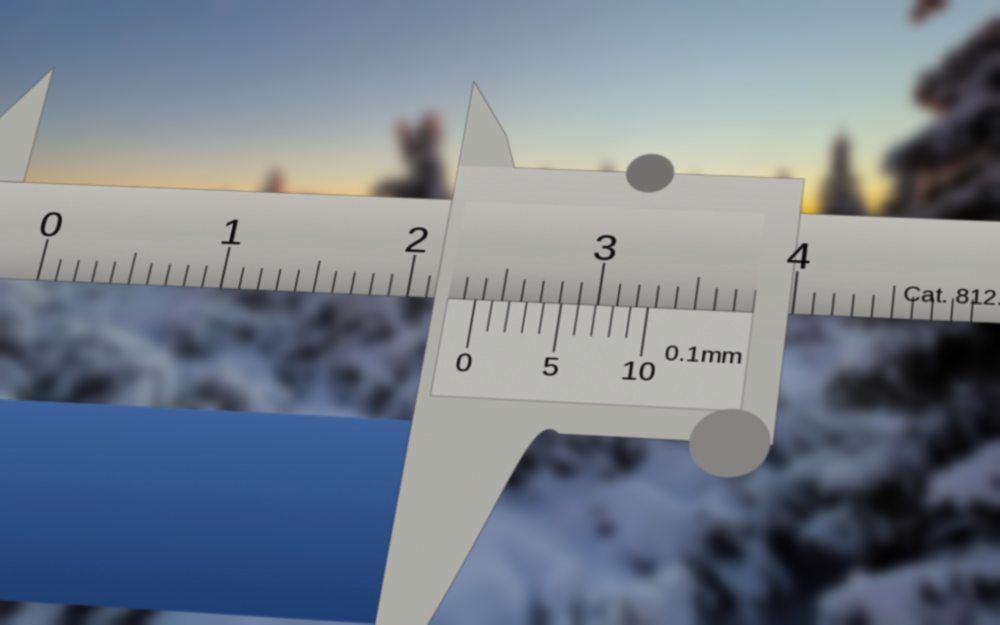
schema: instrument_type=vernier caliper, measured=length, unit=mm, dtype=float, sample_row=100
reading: 23.6
